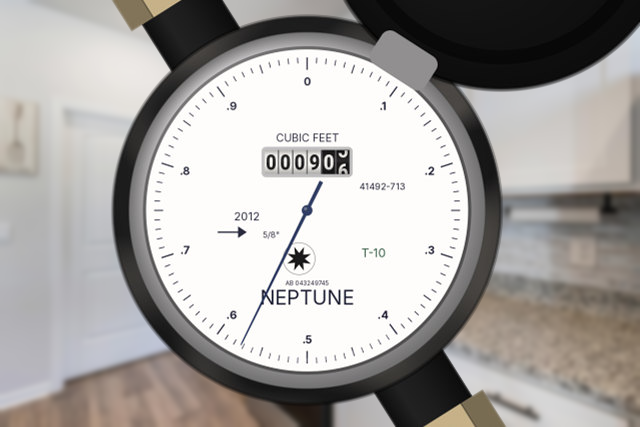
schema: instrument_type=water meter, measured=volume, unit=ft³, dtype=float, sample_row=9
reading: 905.57
